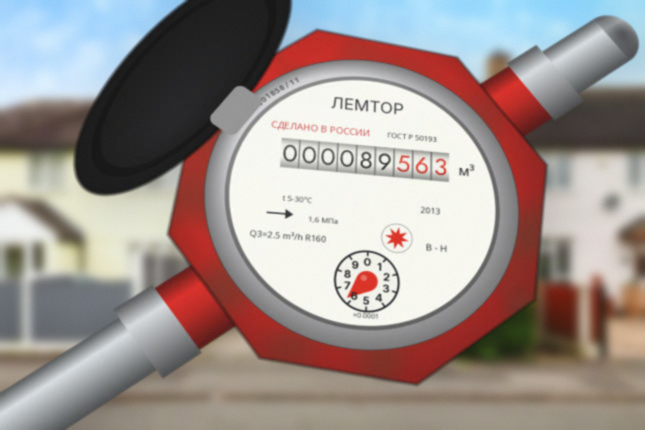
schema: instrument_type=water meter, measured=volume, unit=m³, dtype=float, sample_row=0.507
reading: 89.5636
